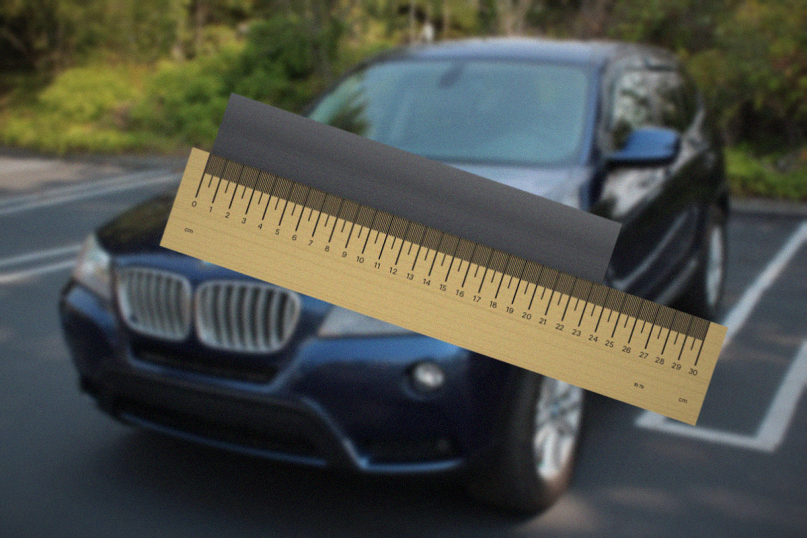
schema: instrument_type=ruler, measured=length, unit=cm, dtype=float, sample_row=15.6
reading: 23.5
